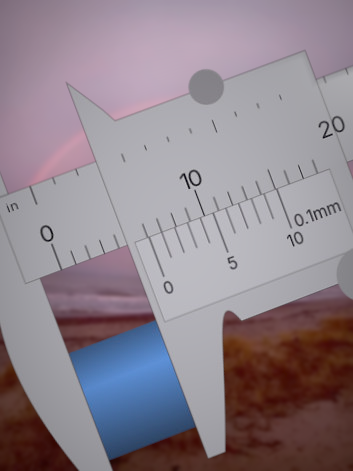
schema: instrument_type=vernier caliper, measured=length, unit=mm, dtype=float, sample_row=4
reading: 6.1
